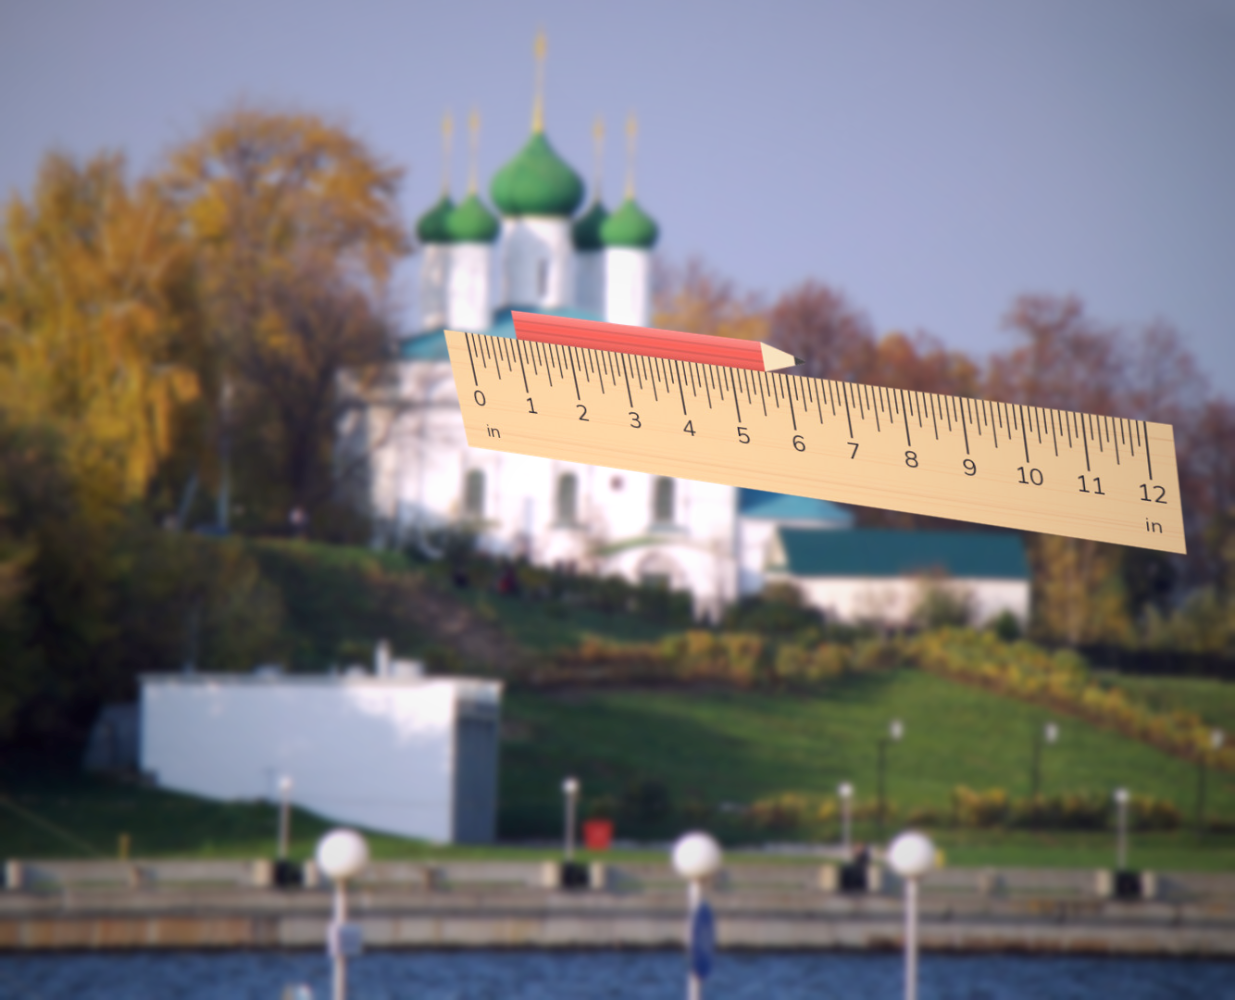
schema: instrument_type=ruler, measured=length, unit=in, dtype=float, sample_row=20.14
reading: 5.375
